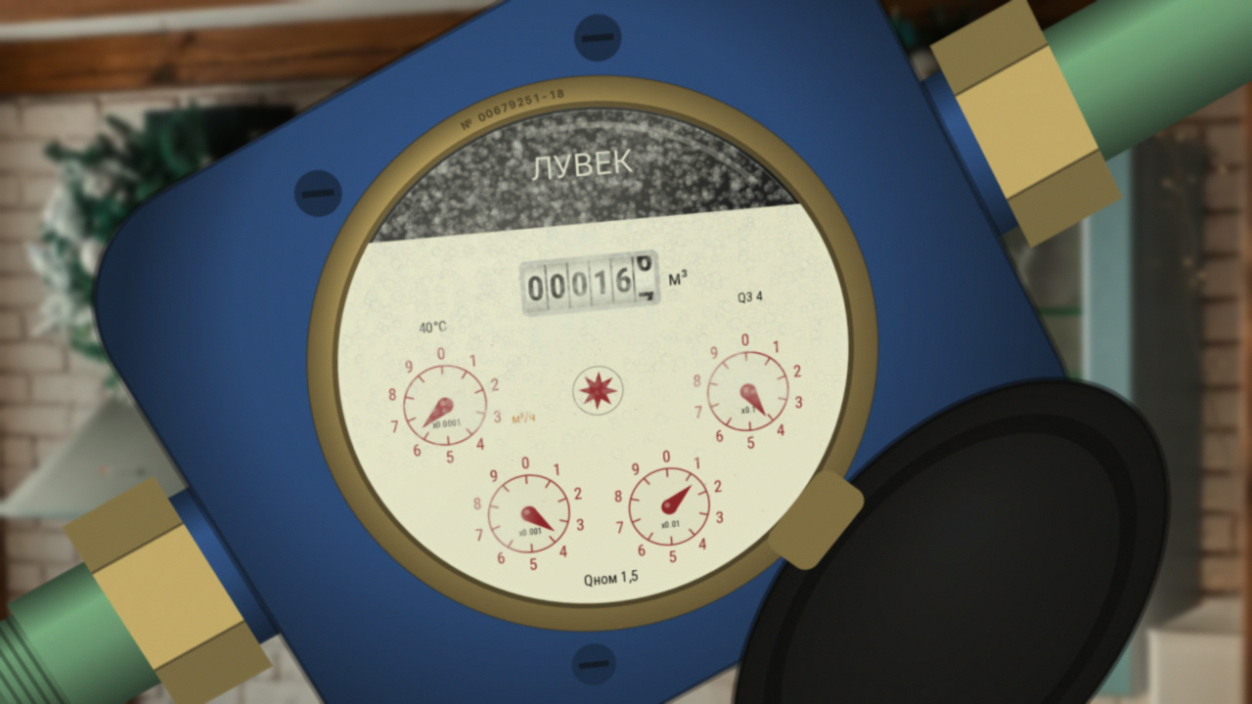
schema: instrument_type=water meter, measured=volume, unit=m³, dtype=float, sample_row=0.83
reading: 166.4136
